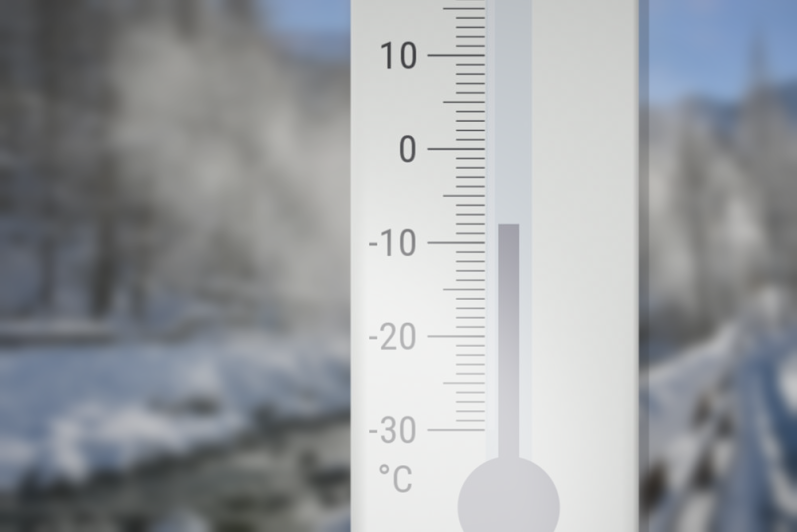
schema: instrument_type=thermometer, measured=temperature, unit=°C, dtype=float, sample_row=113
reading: -8
